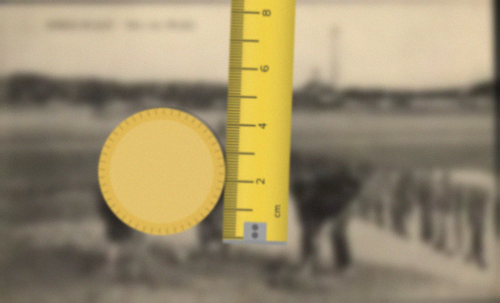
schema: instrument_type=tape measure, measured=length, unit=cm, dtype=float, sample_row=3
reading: 4.5
